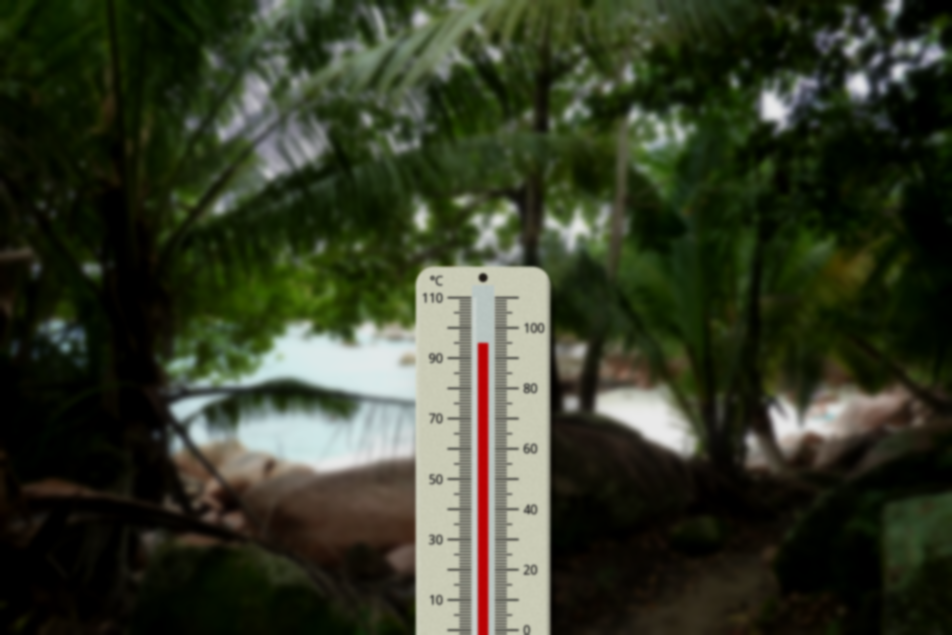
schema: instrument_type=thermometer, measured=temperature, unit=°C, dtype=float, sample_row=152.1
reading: 95
